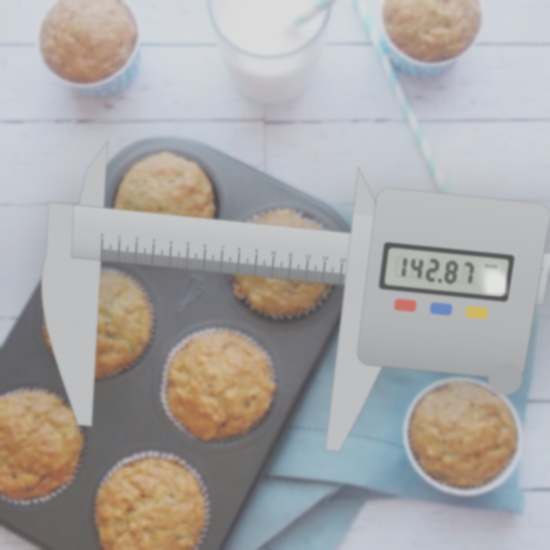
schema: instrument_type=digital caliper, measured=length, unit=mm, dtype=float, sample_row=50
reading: 142.87
